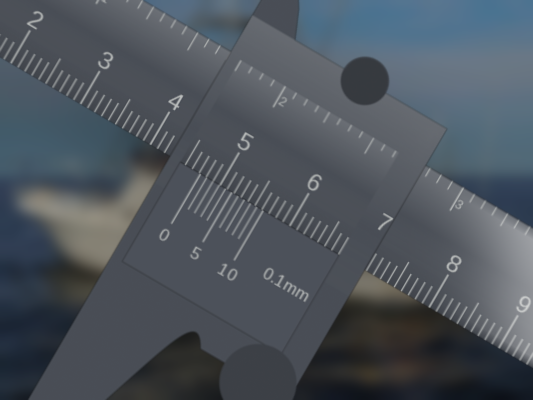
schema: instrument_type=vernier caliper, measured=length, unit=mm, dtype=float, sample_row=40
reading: 47.2
